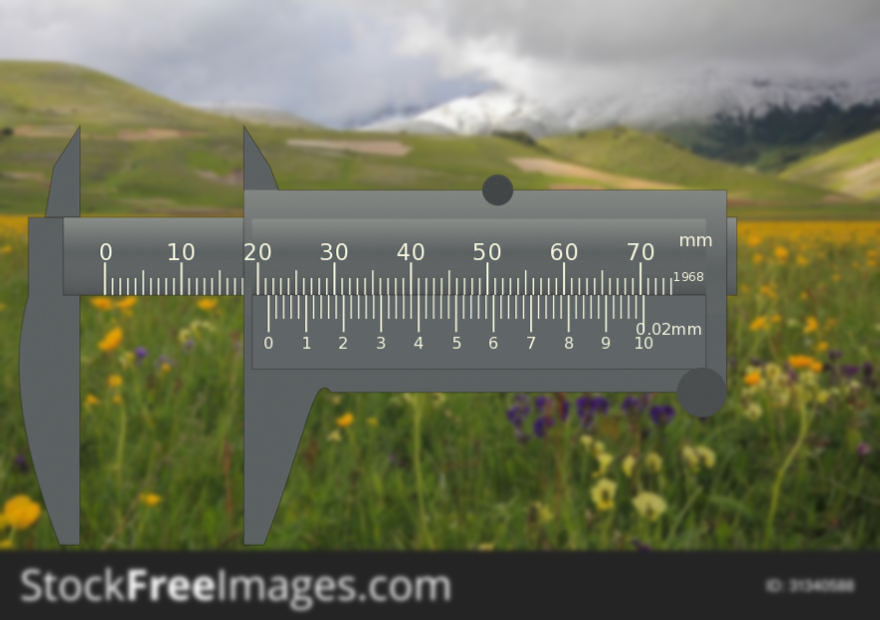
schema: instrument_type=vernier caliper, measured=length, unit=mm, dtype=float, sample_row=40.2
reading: 21.4
